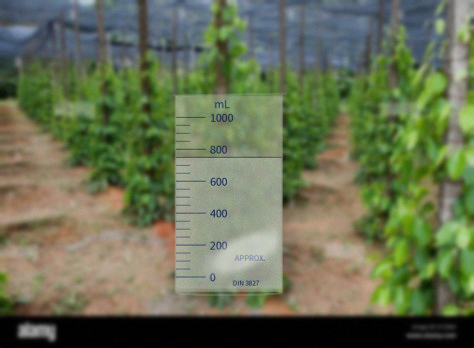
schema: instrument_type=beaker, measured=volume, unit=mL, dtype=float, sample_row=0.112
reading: 750
